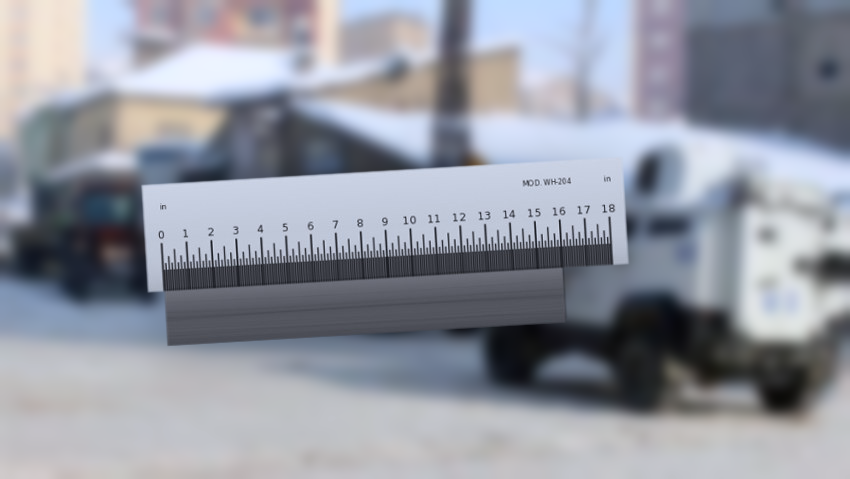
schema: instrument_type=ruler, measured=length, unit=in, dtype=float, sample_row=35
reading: 16
